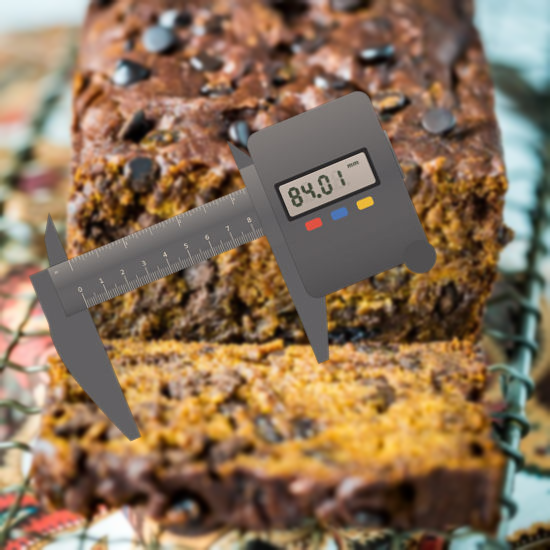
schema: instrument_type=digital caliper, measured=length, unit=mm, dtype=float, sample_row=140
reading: 84.01
